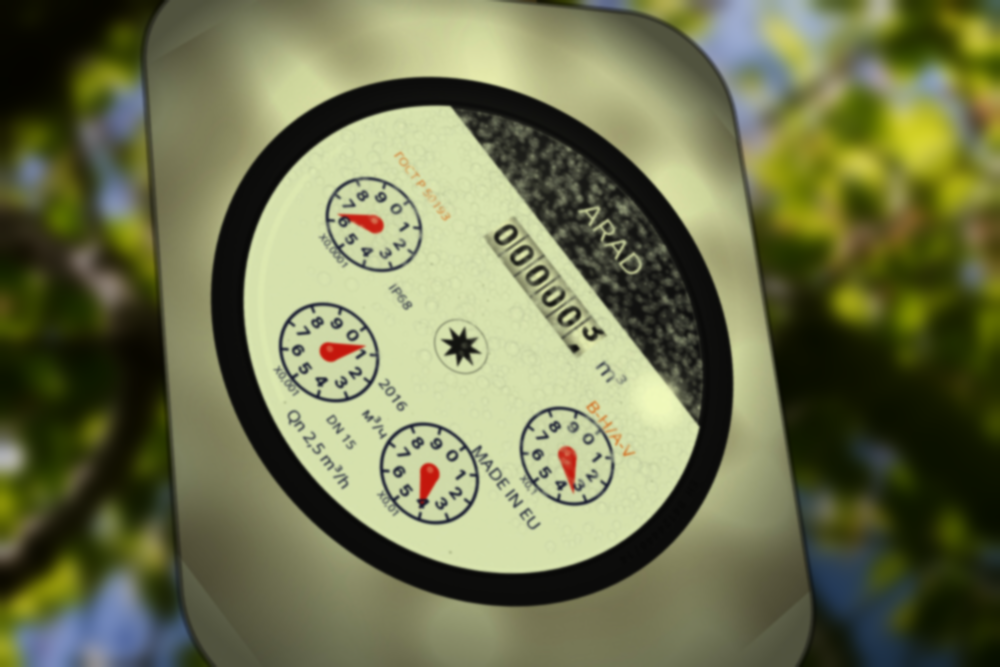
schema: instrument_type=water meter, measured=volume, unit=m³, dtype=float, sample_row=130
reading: 3.3406
